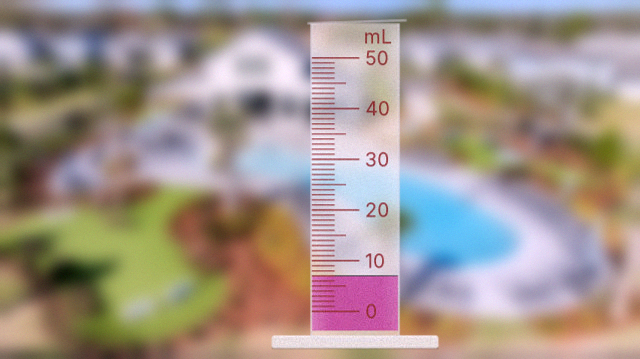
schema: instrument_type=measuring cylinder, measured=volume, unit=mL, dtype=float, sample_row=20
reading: 7
